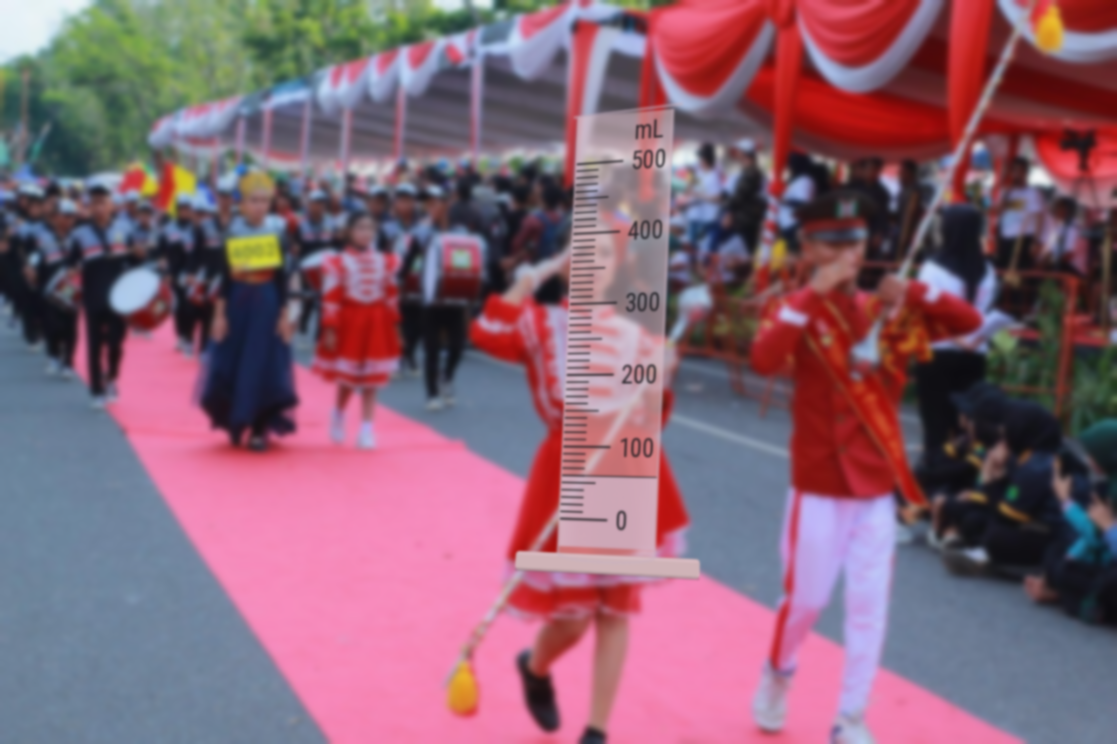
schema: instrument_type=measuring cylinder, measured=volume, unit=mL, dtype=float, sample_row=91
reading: 60
